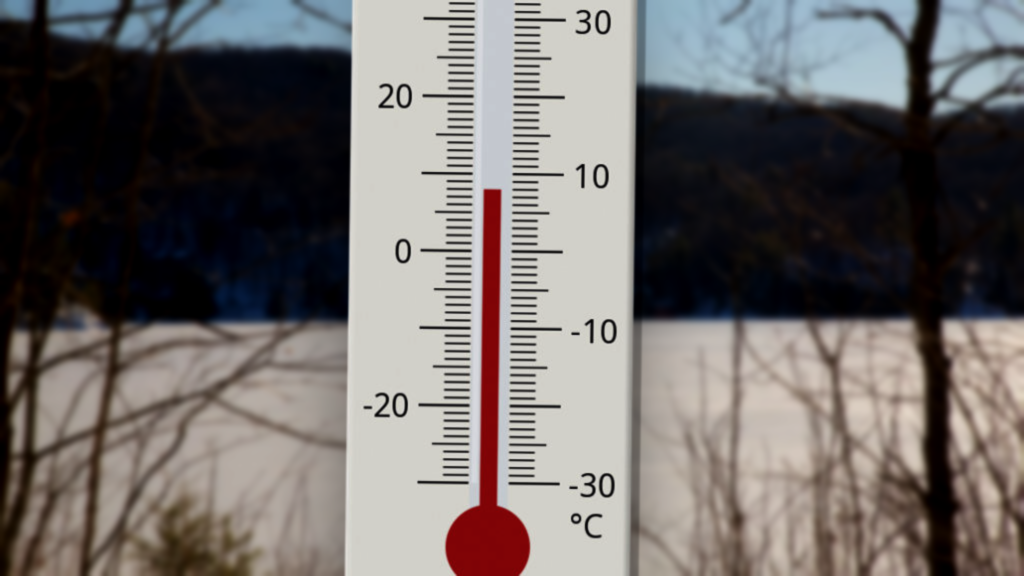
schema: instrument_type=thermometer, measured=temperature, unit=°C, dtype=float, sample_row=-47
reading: 8
